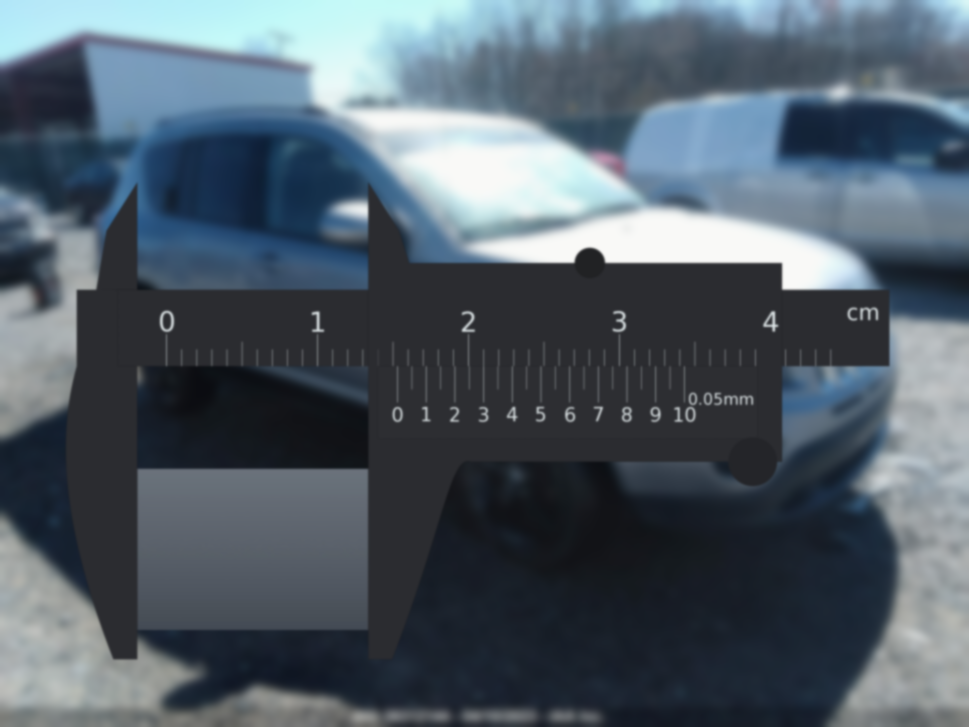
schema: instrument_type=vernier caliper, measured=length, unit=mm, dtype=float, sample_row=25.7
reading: 15.3
